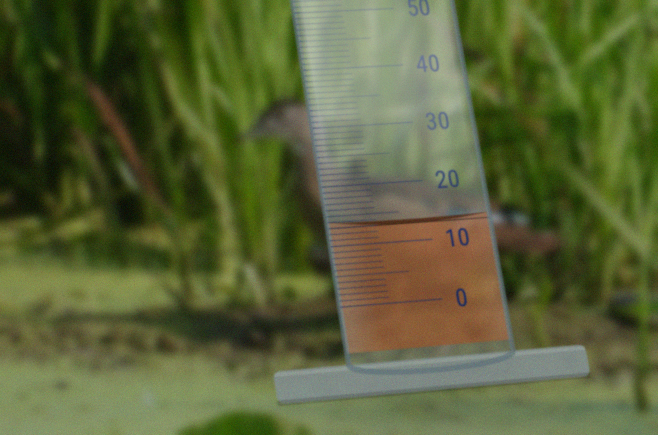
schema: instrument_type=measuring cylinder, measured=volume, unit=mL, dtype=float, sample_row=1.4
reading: 13
